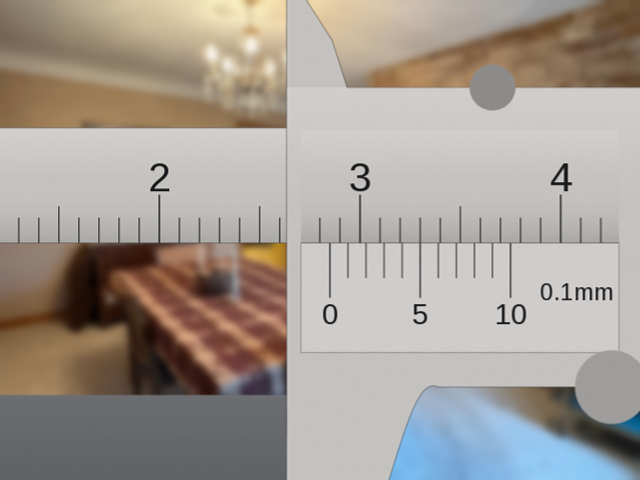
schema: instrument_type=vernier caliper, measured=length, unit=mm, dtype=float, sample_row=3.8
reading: 28.5
